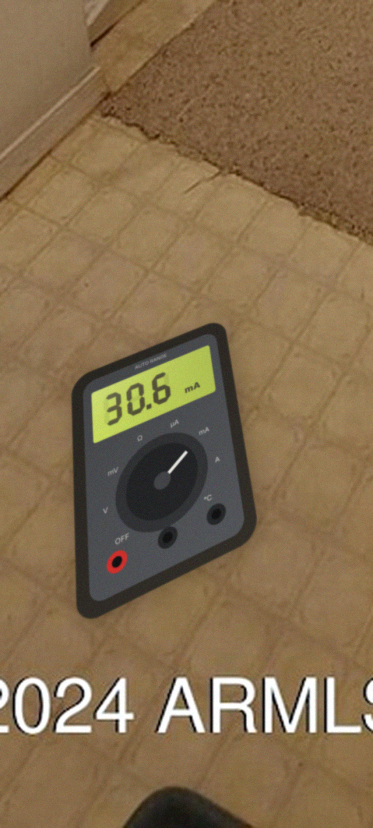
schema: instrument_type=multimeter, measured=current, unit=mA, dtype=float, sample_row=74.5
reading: 30.6
